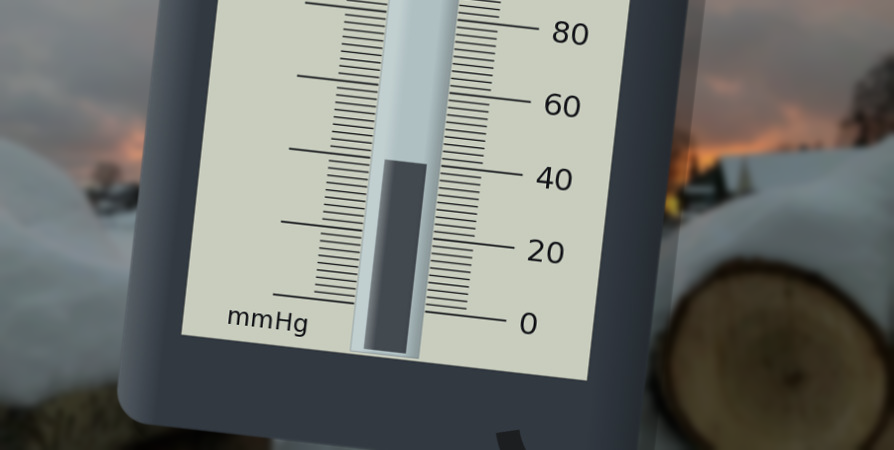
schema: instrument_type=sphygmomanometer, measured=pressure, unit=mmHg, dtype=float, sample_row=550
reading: 40
